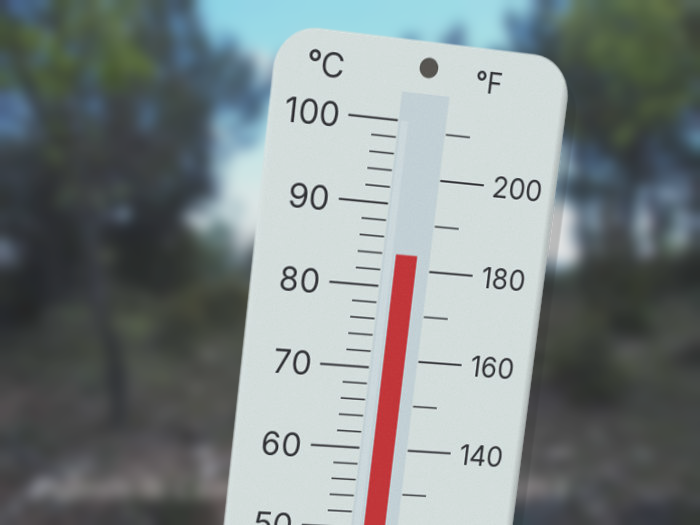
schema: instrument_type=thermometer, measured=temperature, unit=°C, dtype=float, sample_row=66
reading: 84
